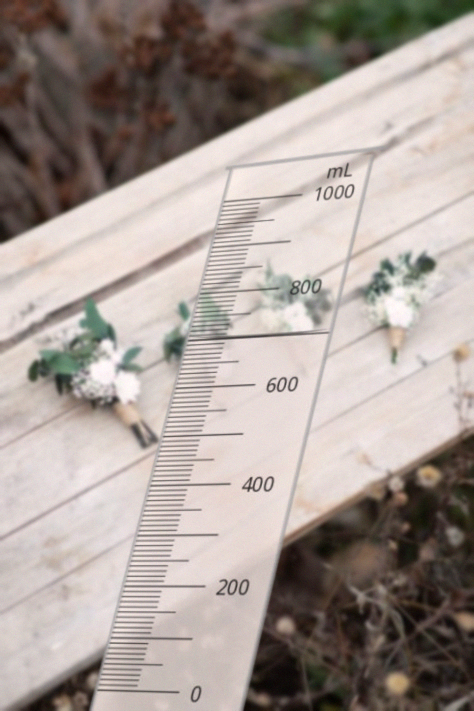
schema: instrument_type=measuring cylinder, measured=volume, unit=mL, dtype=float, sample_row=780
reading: 700
